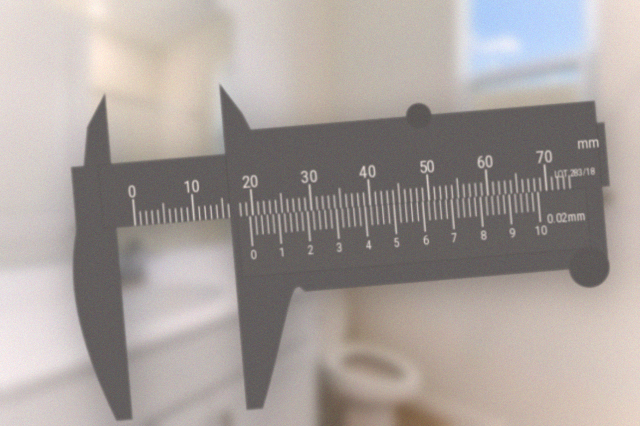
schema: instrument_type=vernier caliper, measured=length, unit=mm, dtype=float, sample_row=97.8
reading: 19.5
